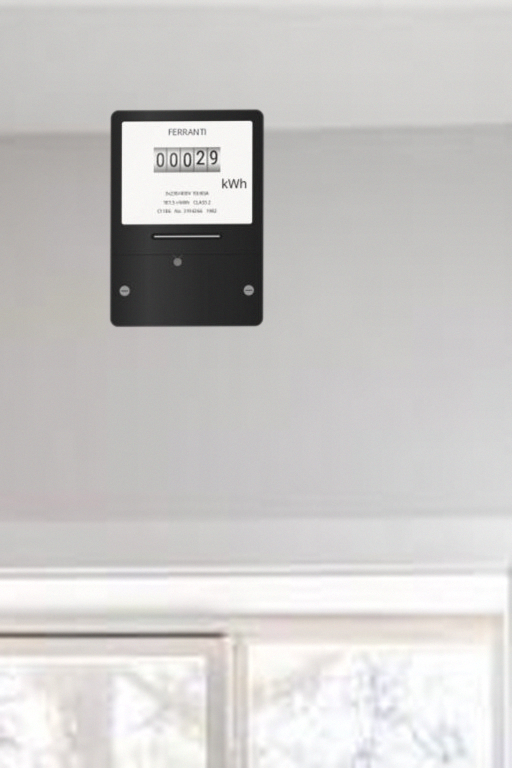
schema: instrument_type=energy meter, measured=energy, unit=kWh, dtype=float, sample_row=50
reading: 29
